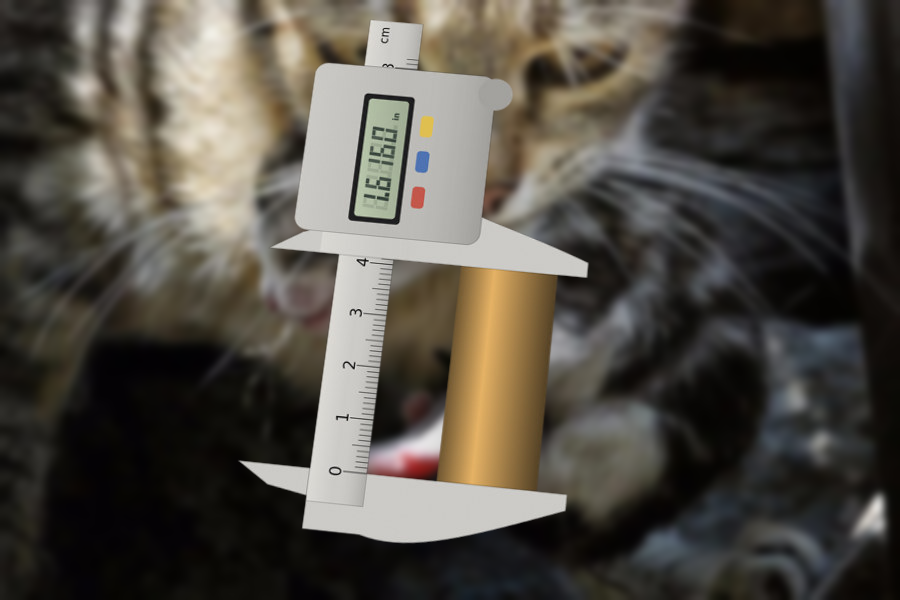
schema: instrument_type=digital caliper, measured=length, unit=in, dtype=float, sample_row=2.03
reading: 1.6160
